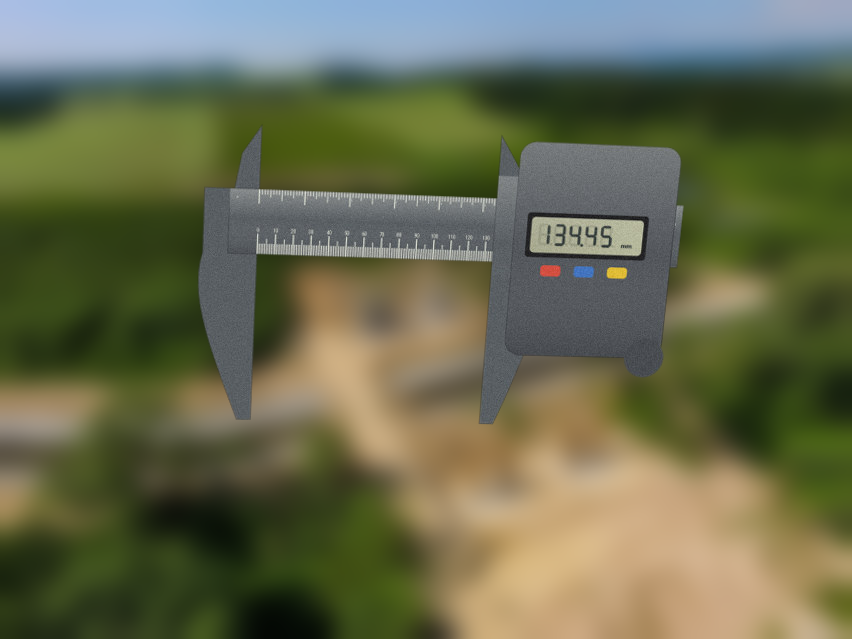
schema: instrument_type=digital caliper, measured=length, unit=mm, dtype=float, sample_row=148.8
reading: 134.45
